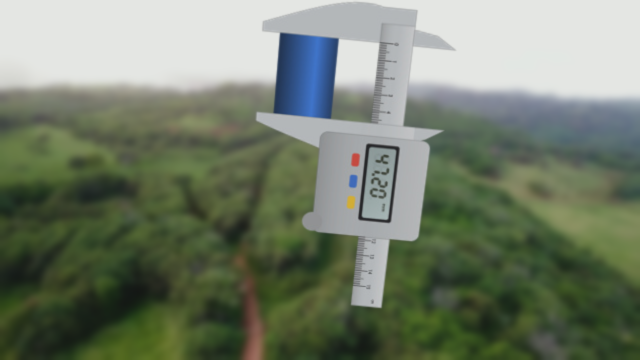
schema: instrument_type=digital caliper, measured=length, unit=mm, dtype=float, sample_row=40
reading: 47.20
